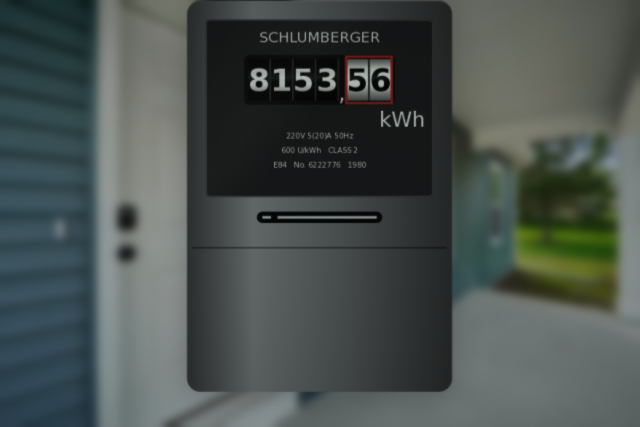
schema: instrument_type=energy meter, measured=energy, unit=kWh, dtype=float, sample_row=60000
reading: 8153.56
